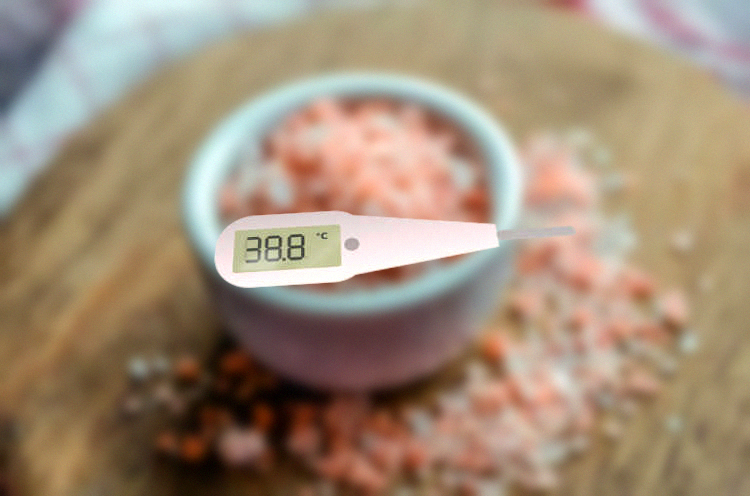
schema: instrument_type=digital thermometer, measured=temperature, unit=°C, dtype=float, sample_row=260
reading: 38.8
